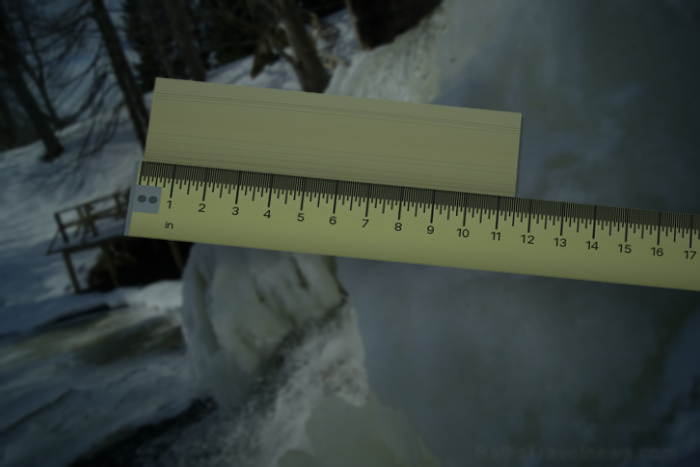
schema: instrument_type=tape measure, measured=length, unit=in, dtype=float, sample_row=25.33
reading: 11.5
